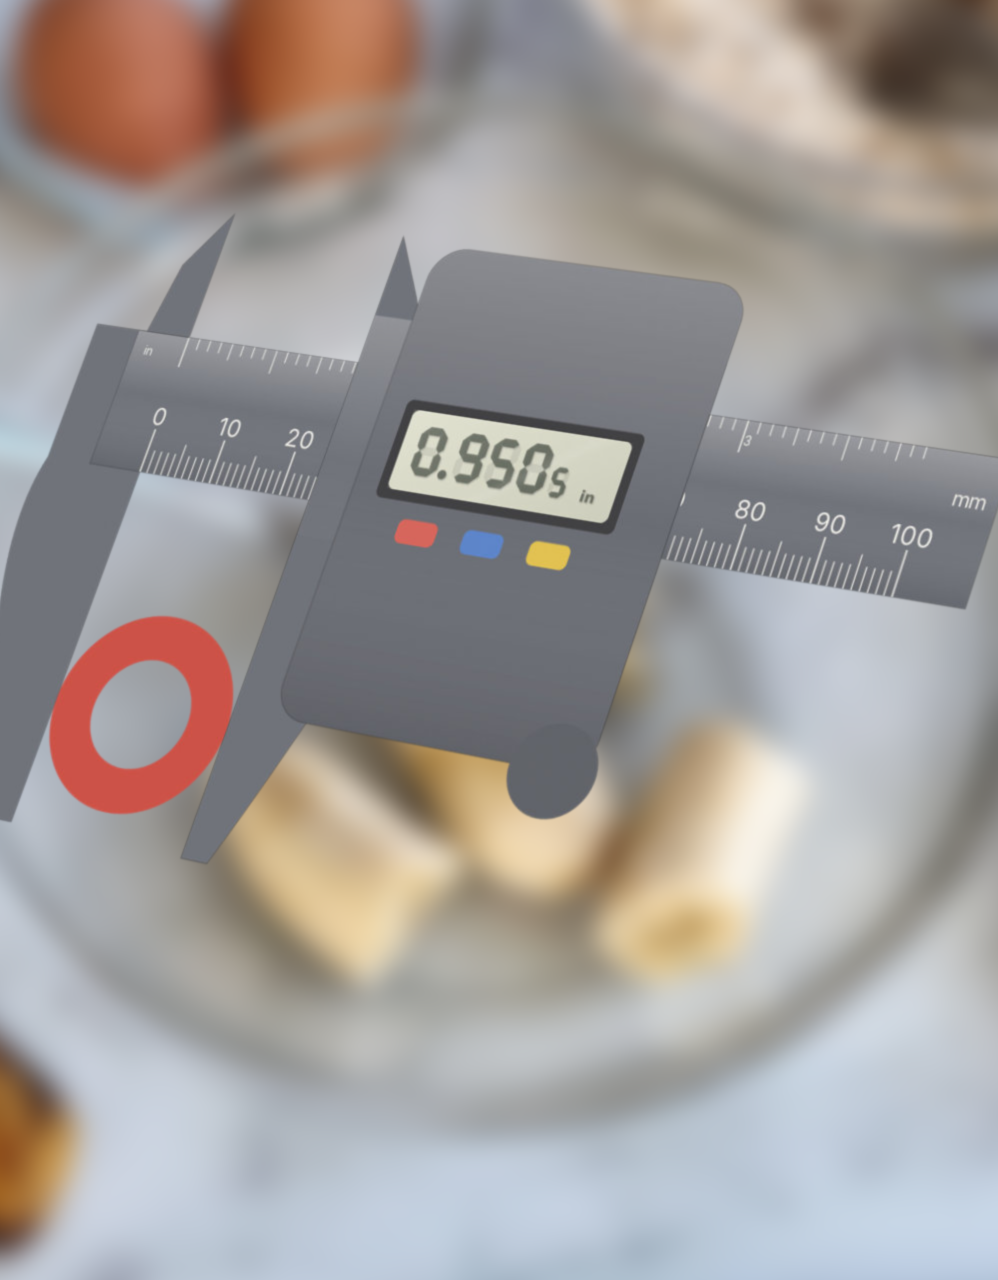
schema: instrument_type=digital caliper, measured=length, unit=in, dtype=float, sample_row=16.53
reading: 0.9505
